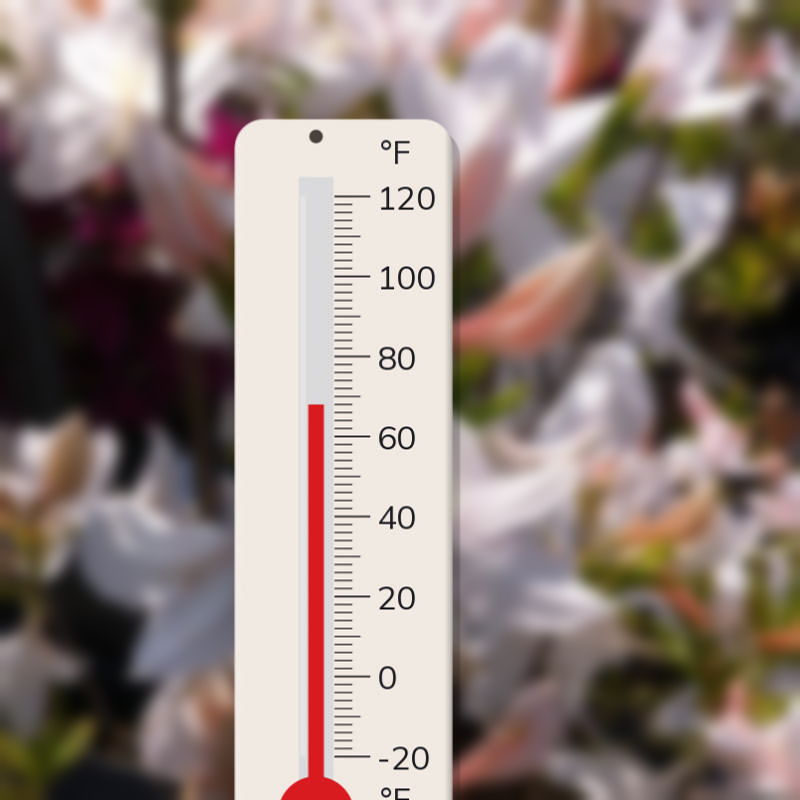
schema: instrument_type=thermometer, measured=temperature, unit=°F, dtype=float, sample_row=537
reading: 68
